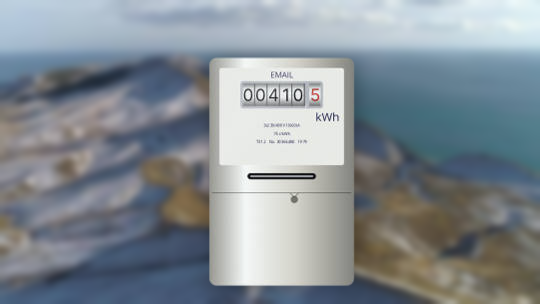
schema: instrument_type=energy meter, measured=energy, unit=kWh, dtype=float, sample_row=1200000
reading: 410.5
